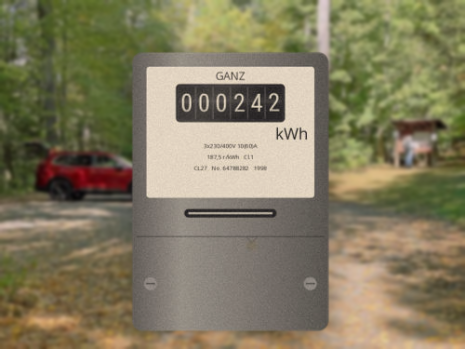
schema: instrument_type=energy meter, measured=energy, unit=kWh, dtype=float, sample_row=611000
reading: 242
